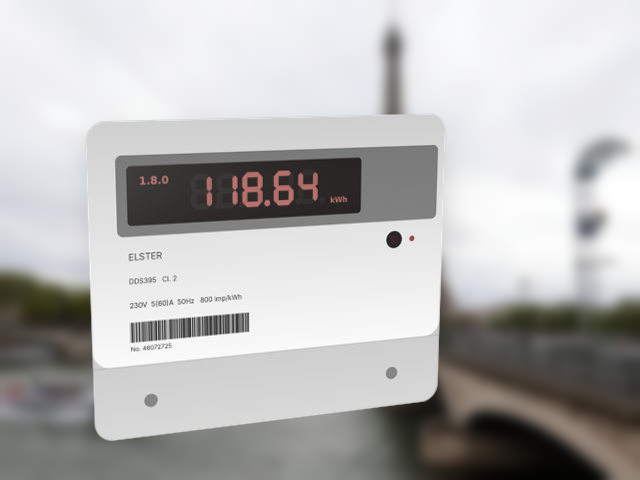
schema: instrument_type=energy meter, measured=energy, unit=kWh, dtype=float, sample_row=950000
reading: 118.64
